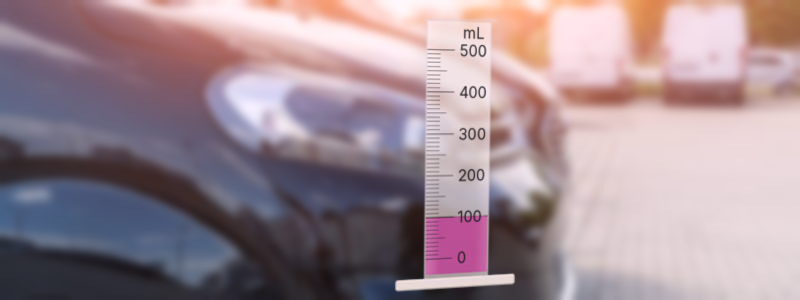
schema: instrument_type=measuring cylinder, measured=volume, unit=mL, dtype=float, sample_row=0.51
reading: 100
